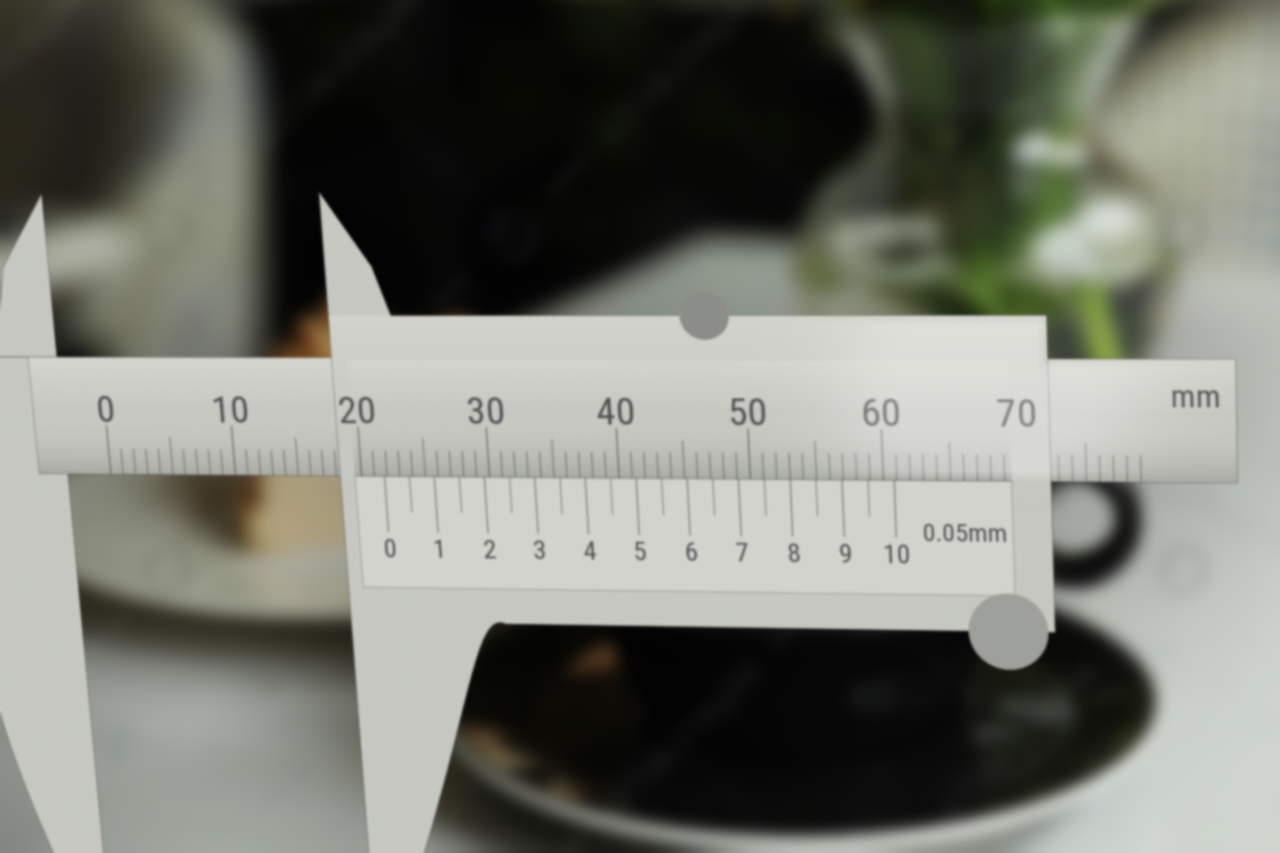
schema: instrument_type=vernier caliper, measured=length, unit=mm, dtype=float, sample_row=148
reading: 21.8
